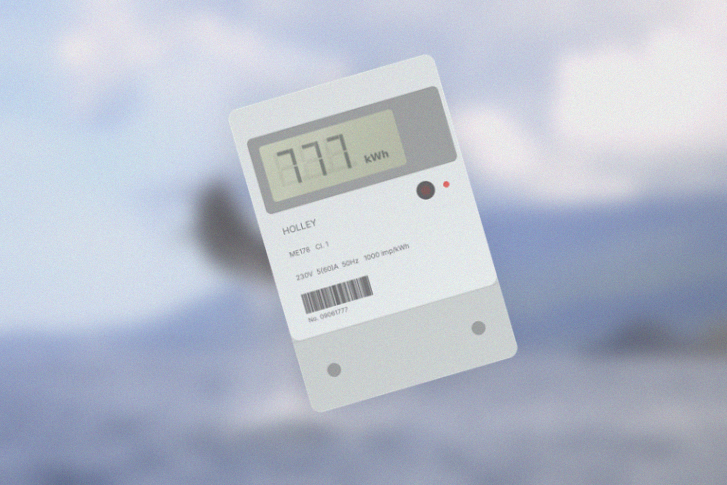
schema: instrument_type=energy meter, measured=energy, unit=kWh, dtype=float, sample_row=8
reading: 777
